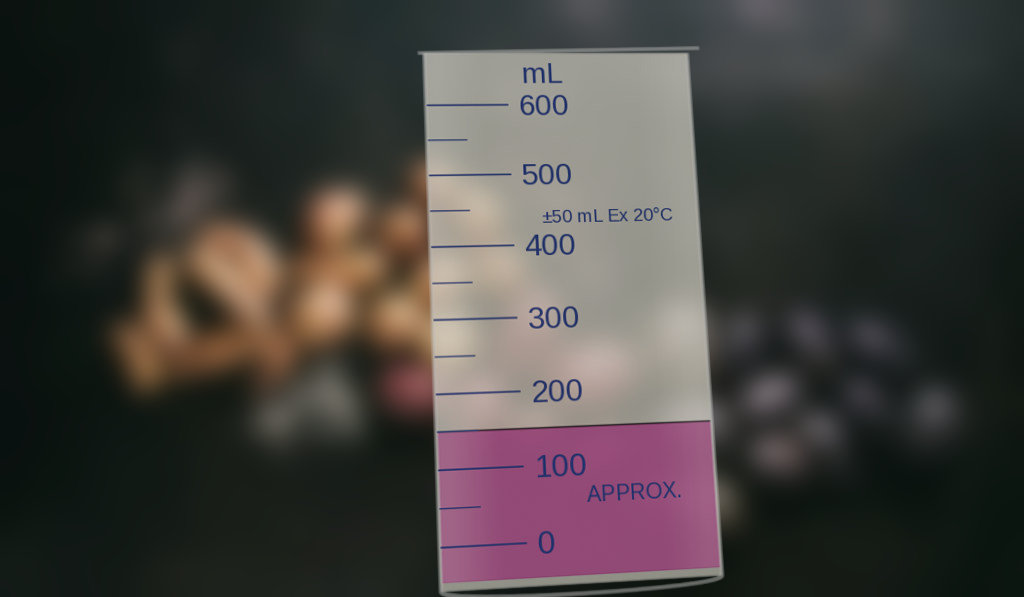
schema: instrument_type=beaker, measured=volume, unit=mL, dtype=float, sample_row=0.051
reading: 150
